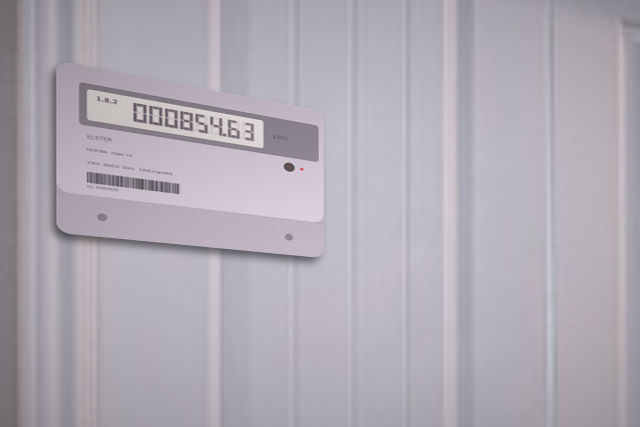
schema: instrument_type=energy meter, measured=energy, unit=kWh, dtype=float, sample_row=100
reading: 854.63
